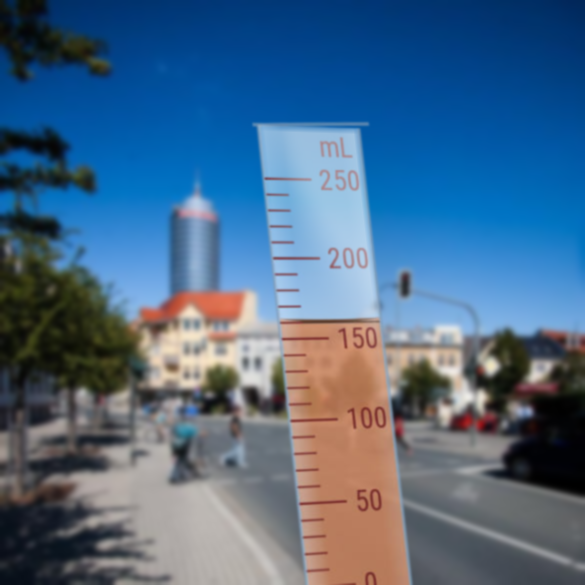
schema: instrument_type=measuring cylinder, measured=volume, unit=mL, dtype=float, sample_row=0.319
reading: 160
